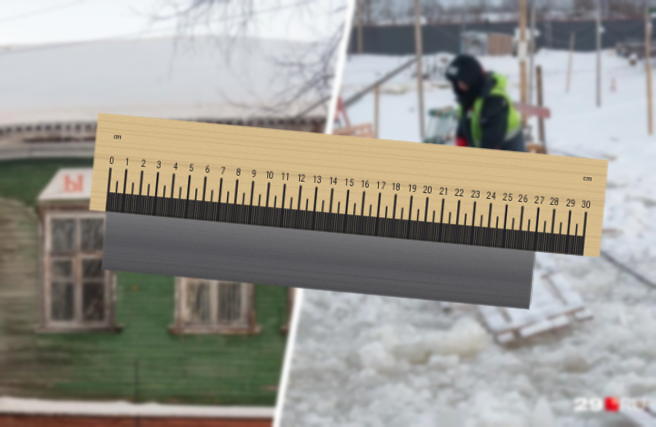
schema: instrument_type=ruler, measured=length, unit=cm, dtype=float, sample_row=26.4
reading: 27
